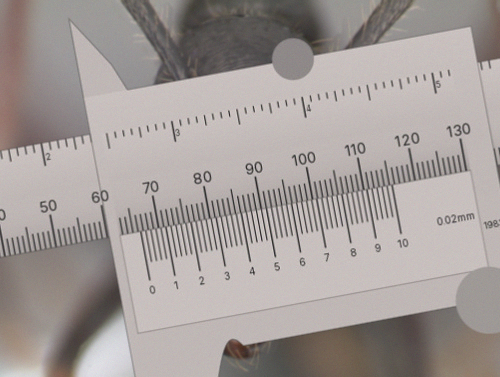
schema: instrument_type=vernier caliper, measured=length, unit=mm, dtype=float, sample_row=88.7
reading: 66.5
